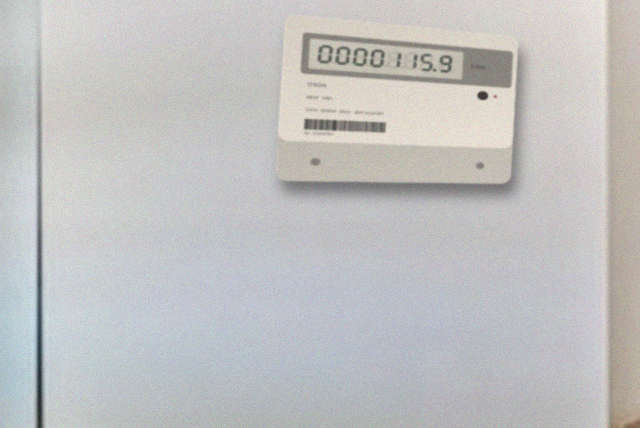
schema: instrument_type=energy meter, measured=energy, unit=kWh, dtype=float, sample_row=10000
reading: 115.9
